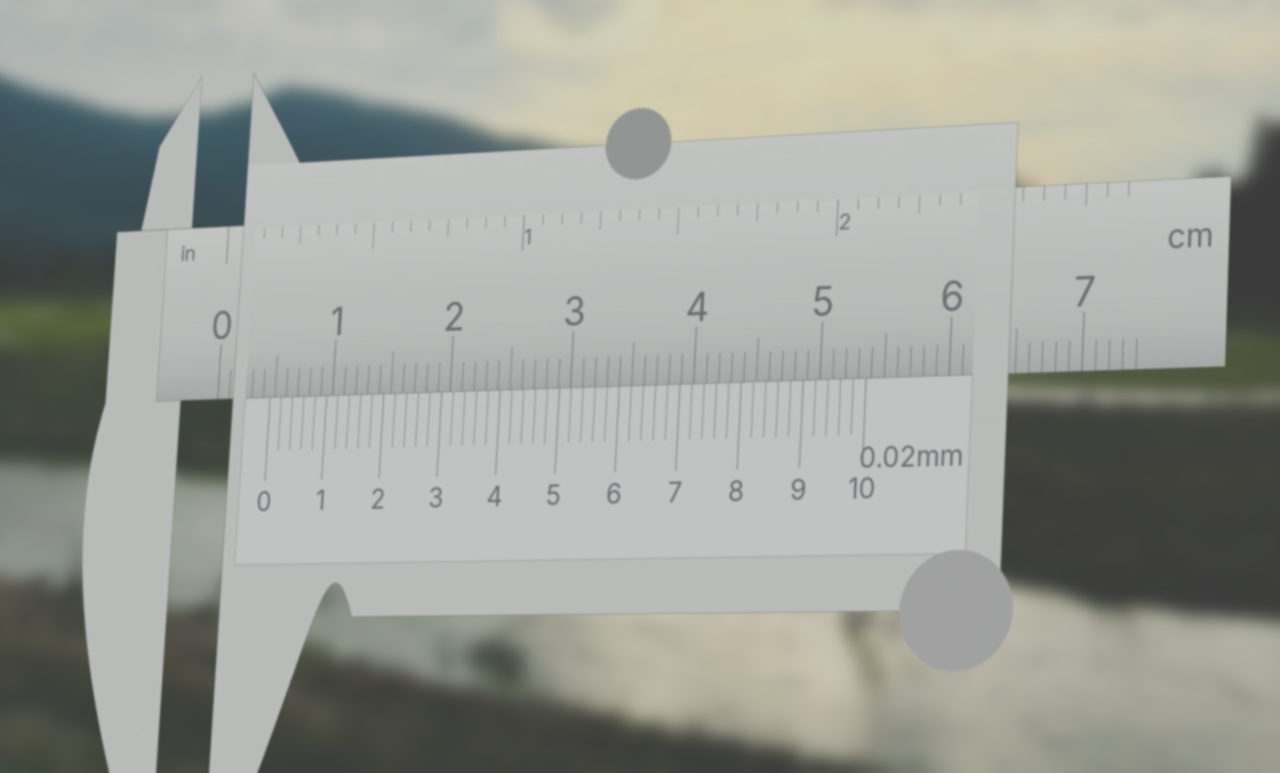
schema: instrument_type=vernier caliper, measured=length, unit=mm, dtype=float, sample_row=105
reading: 4.6
